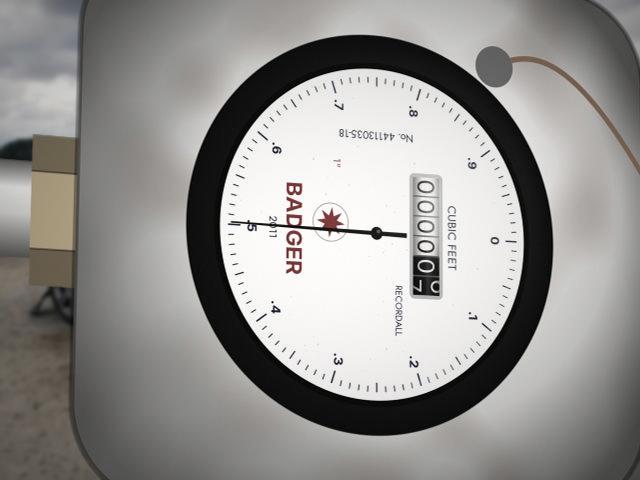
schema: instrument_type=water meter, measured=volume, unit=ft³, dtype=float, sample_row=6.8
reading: 6.50
